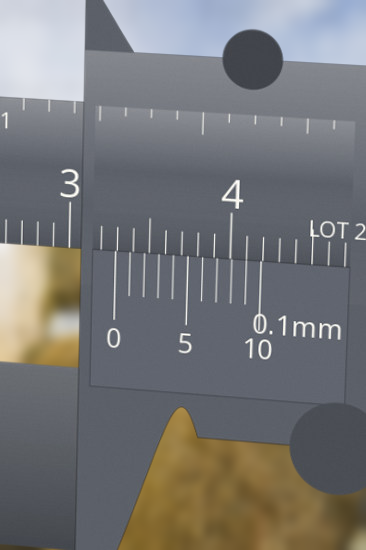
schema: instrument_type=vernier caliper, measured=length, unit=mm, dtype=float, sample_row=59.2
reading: 32.9
